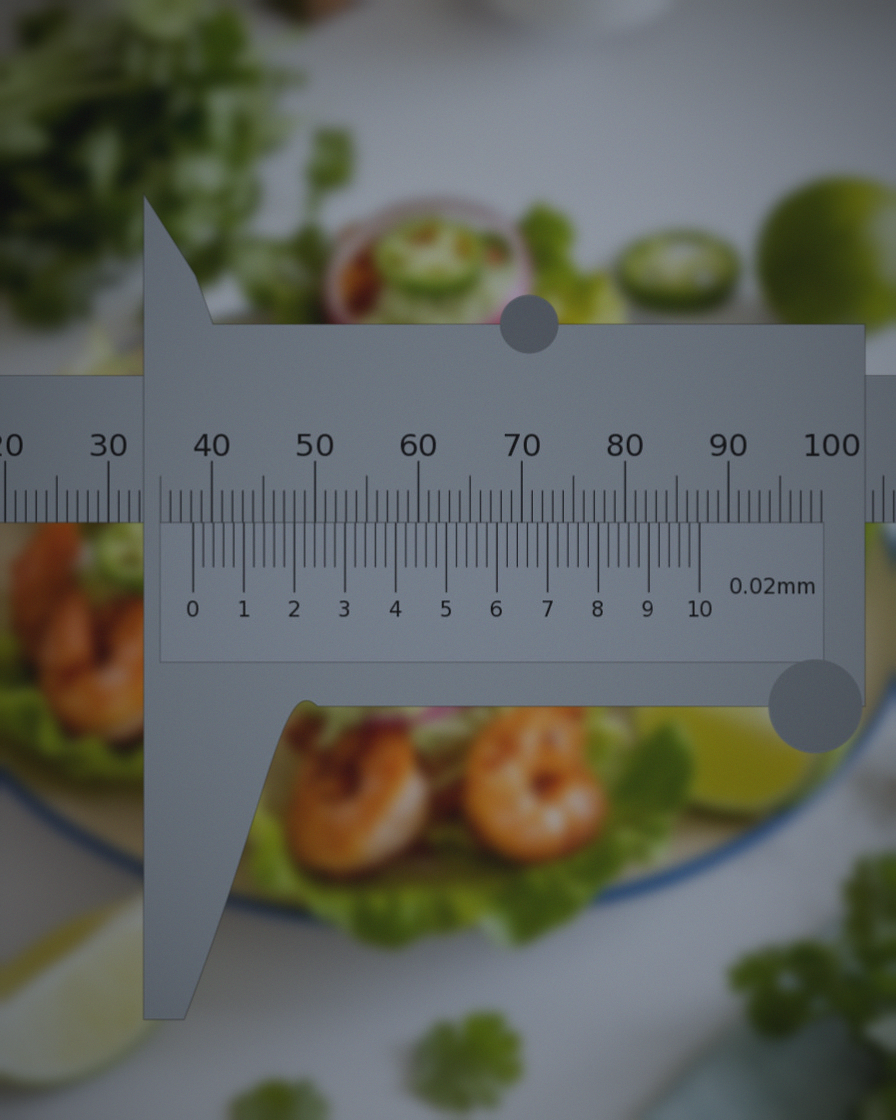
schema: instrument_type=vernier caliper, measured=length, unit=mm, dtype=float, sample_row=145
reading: 38.2
